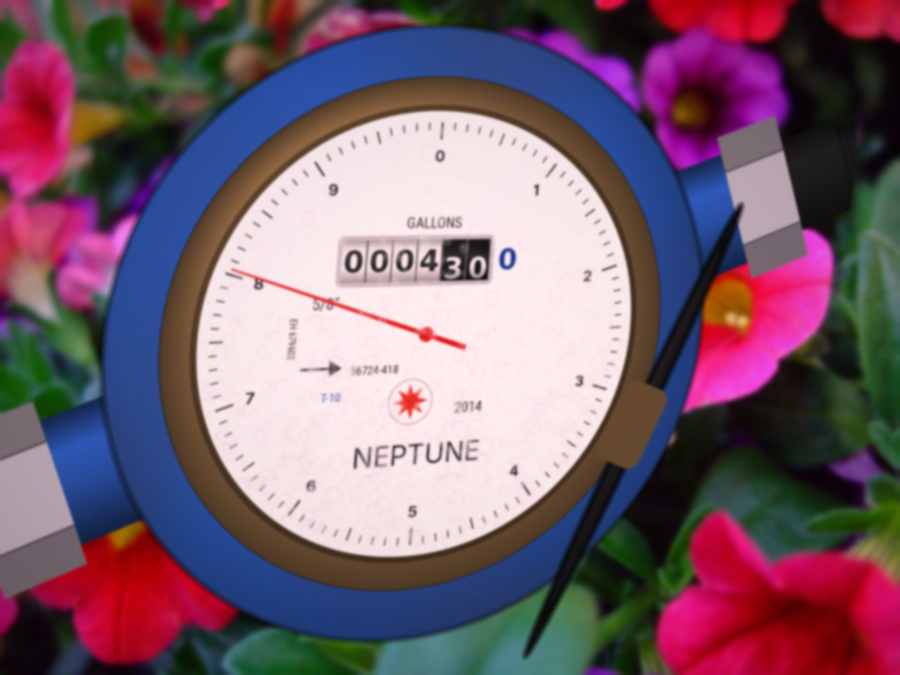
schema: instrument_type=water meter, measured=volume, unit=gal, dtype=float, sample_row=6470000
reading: 4298.0
